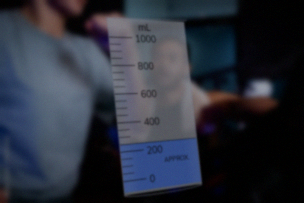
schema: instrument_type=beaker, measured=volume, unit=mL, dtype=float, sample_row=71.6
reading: 250
